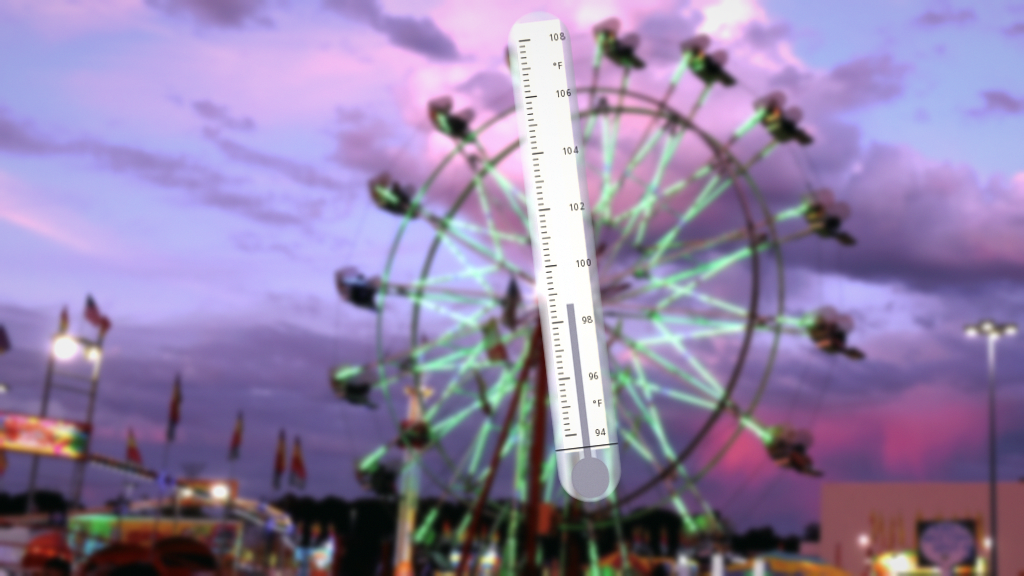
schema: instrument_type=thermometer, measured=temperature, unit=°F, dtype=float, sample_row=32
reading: 98.6
